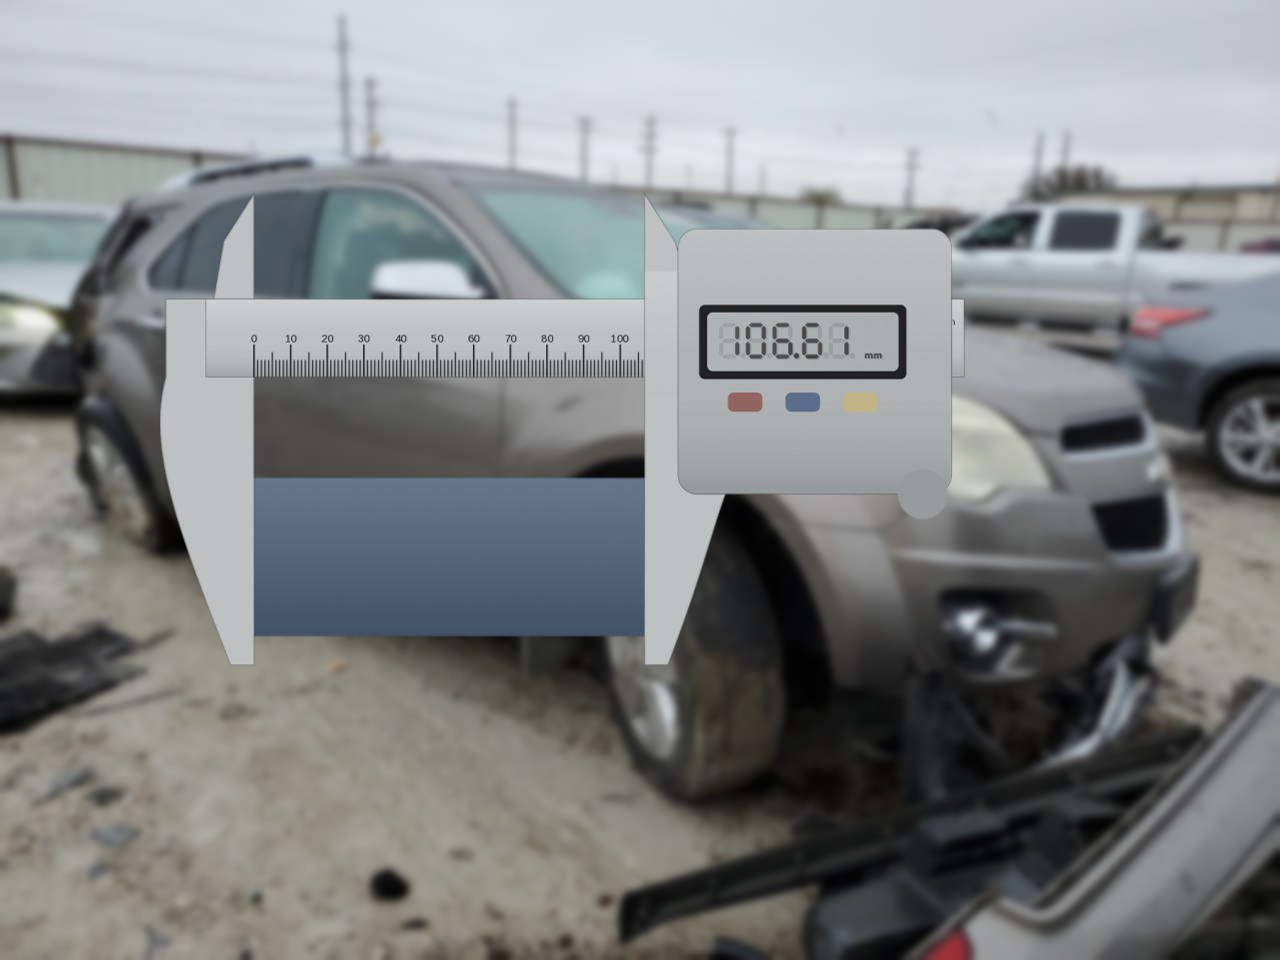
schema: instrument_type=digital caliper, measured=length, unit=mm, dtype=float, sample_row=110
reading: 106.61
